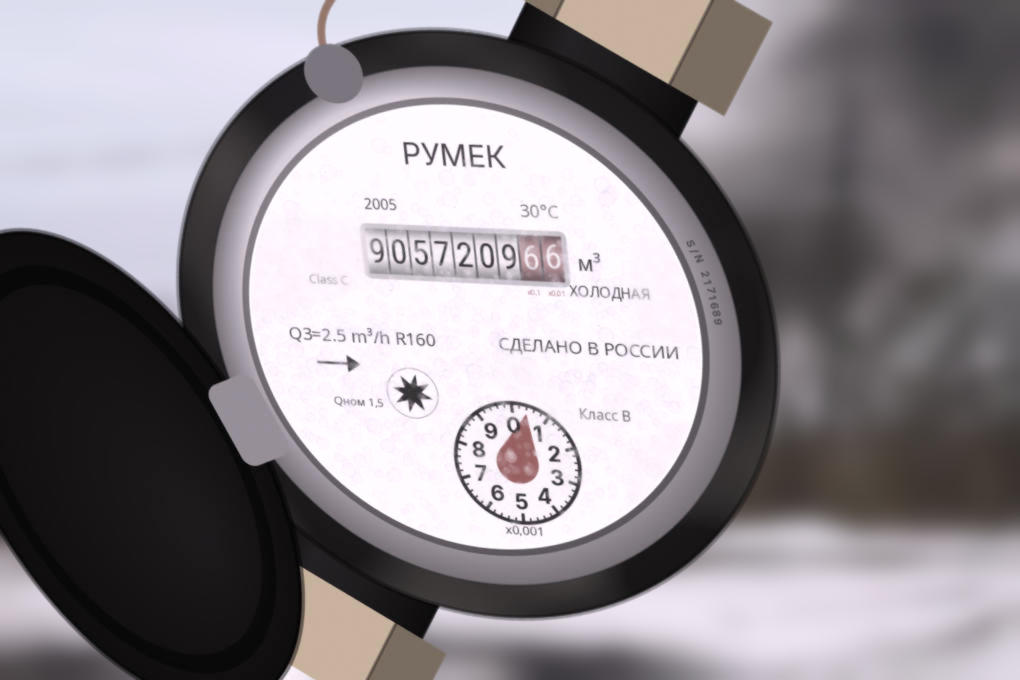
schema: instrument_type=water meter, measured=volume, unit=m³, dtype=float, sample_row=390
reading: 9057209.660
